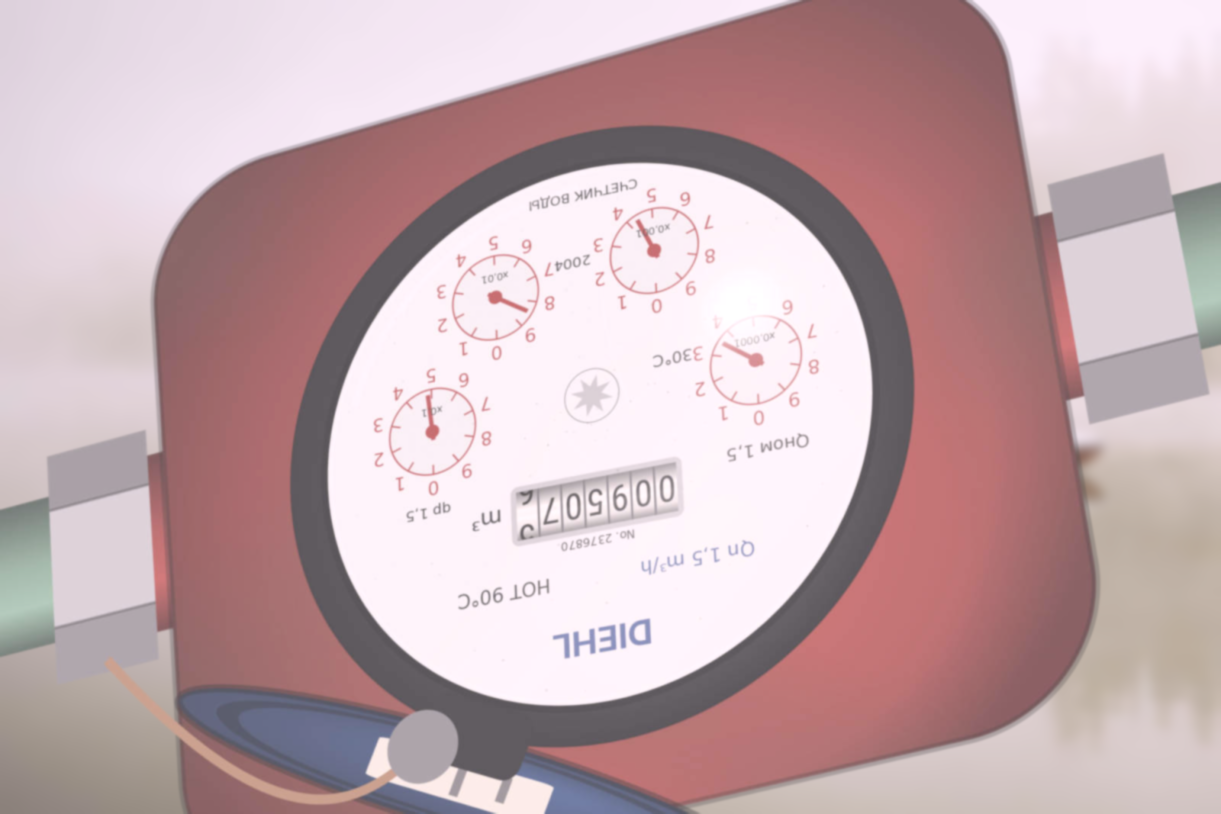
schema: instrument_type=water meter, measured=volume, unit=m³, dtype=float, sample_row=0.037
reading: 95075.4843
